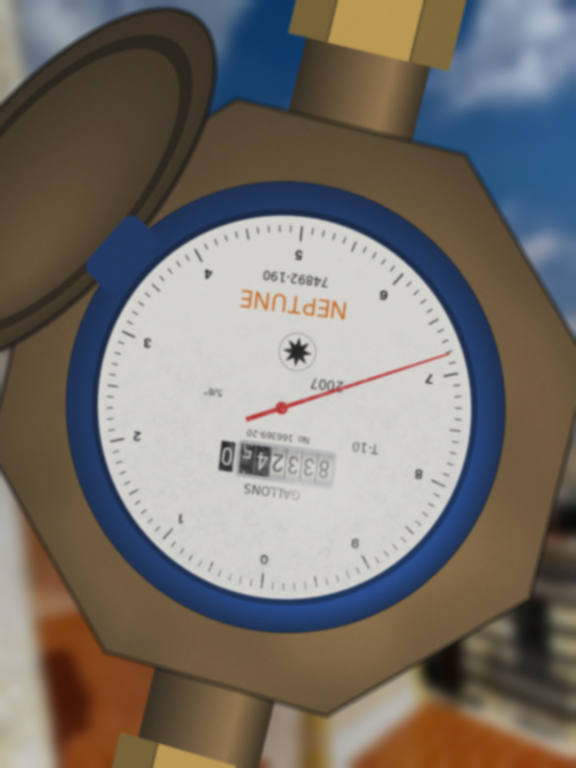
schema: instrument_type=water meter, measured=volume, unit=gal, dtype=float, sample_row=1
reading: 8332446.8
